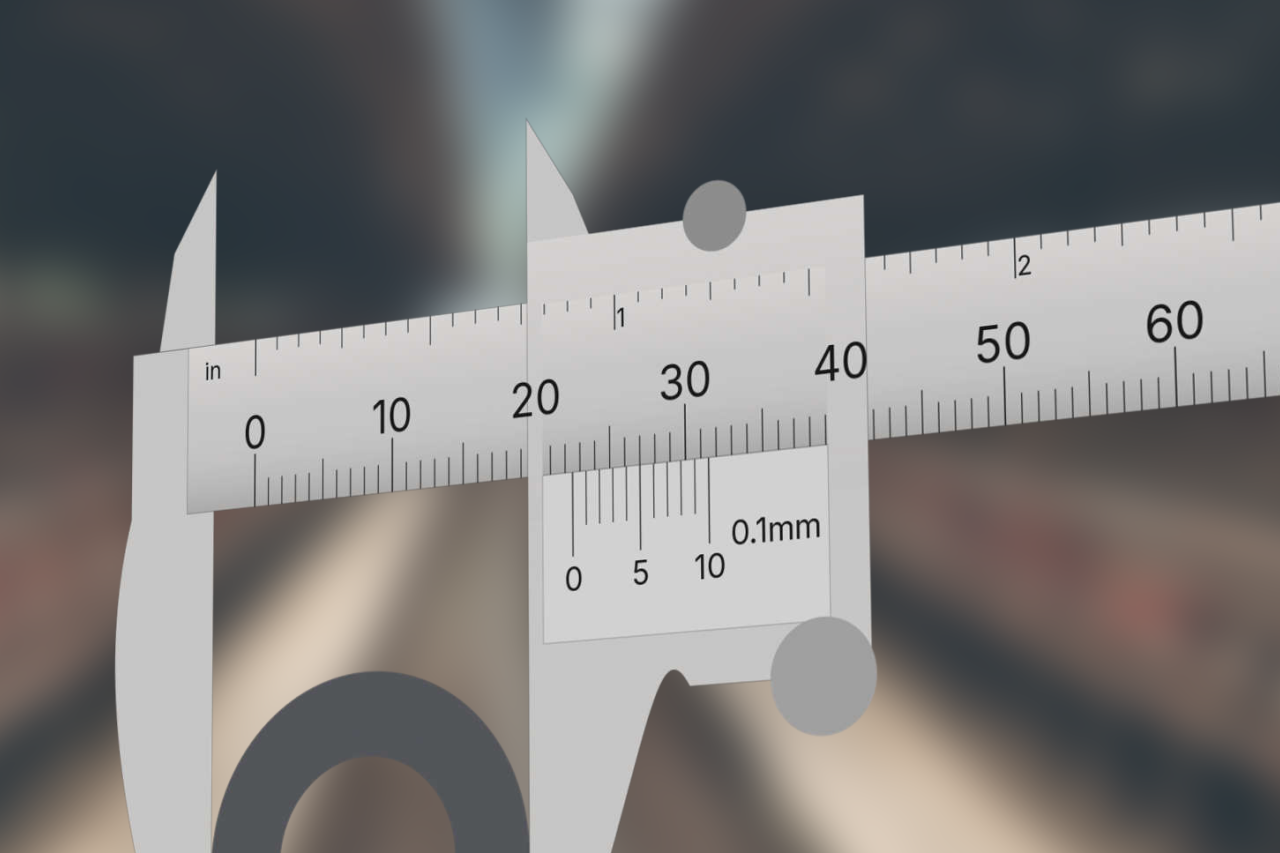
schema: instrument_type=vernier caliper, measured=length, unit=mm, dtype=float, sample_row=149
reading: 22.5
